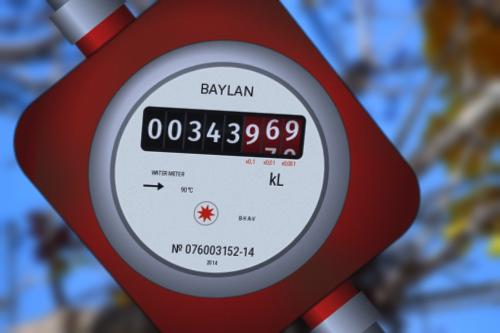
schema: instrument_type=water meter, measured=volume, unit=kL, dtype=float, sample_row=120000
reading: 343.969
